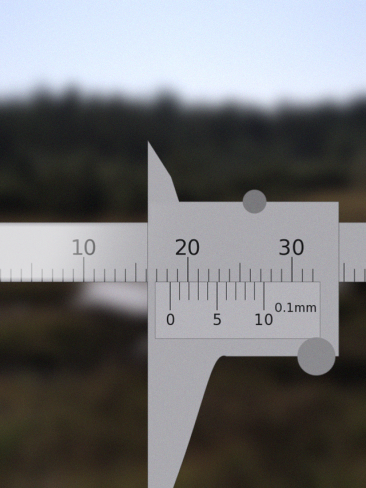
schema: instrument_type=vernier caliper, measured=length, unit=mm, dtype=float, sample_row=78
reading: 18.3
